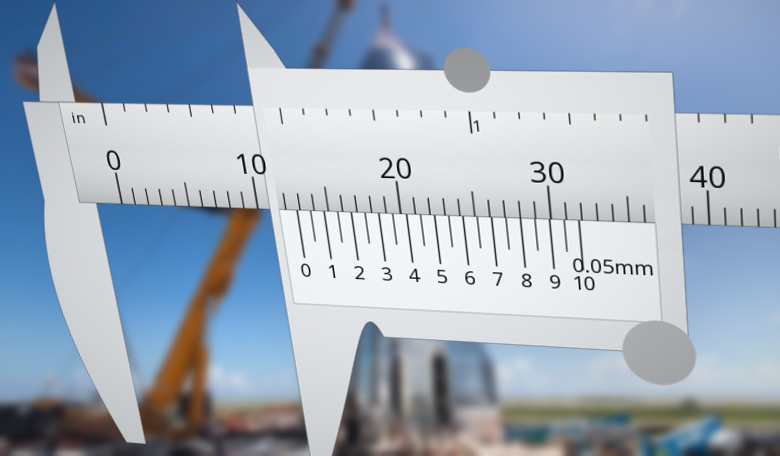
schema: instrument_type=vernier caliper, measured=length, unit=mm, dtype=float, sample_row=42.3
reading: 12.8
